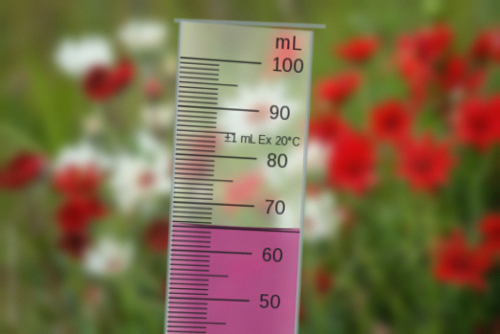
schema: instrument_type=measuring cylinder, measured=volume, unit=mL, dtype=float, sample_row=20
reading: 65
